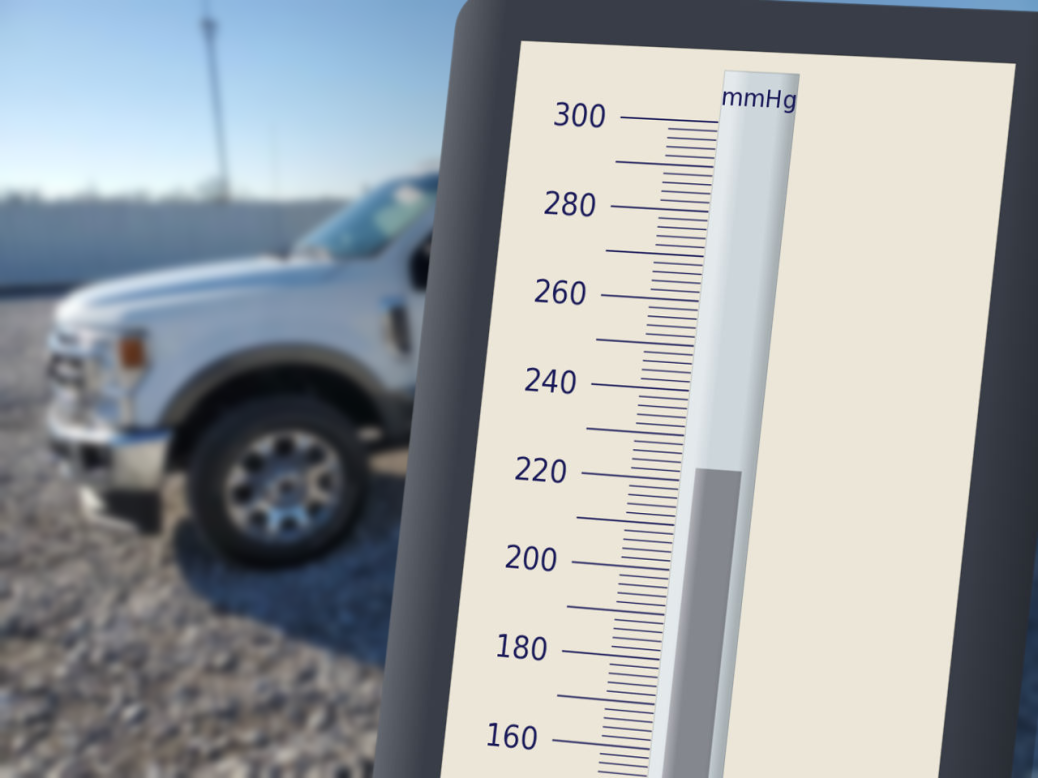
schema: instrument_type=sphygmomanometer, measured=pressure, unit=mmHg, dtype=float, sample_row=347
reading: 223
